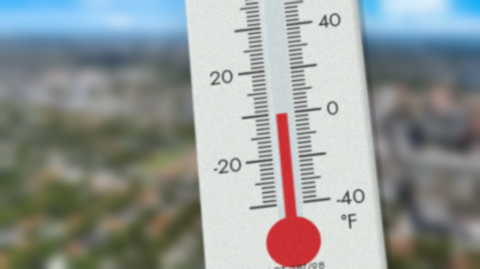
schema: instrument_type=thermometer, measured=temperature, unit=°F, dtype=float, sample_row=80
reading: 0
